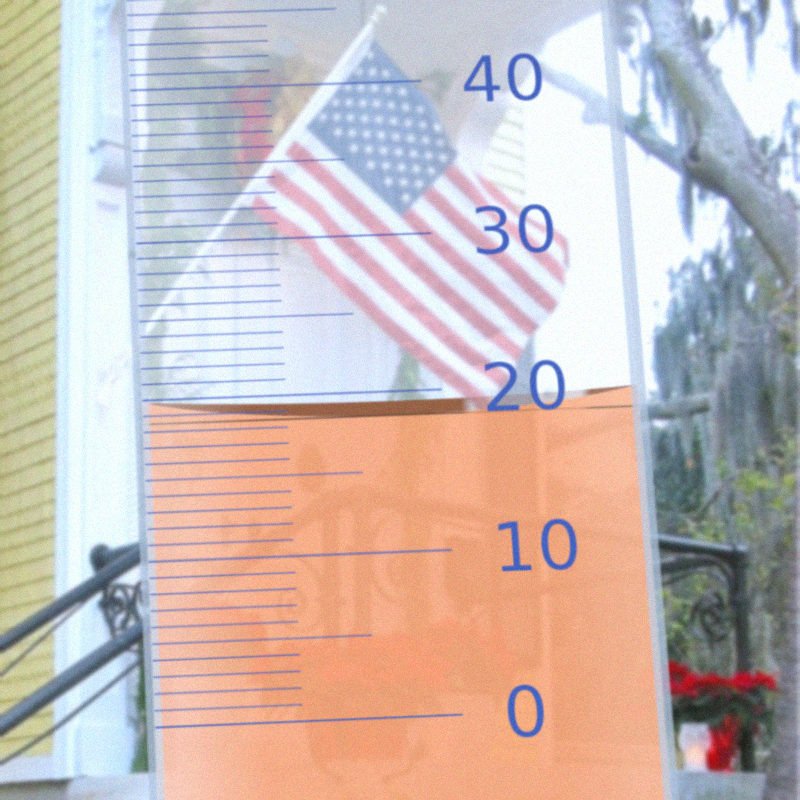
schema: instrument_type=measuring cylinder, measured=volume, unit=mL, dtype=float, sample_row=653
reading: 18.5
